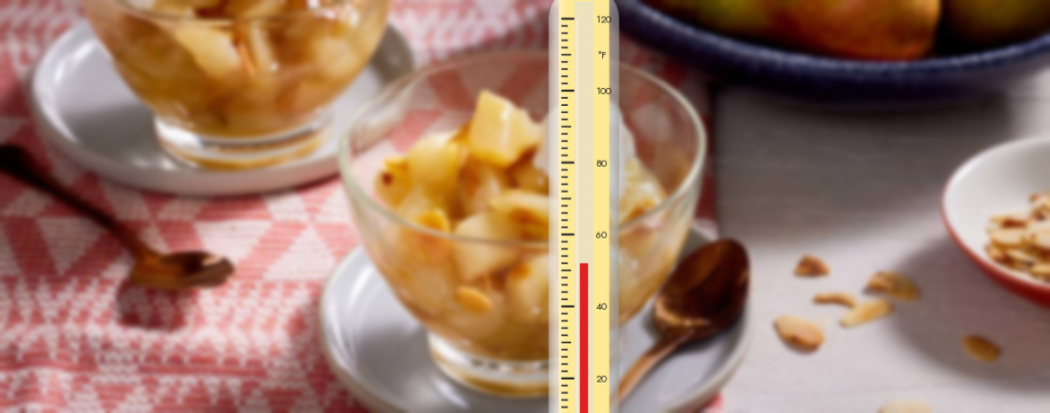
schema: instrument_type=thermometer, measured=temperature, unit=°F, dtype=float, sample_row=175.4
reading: 52
